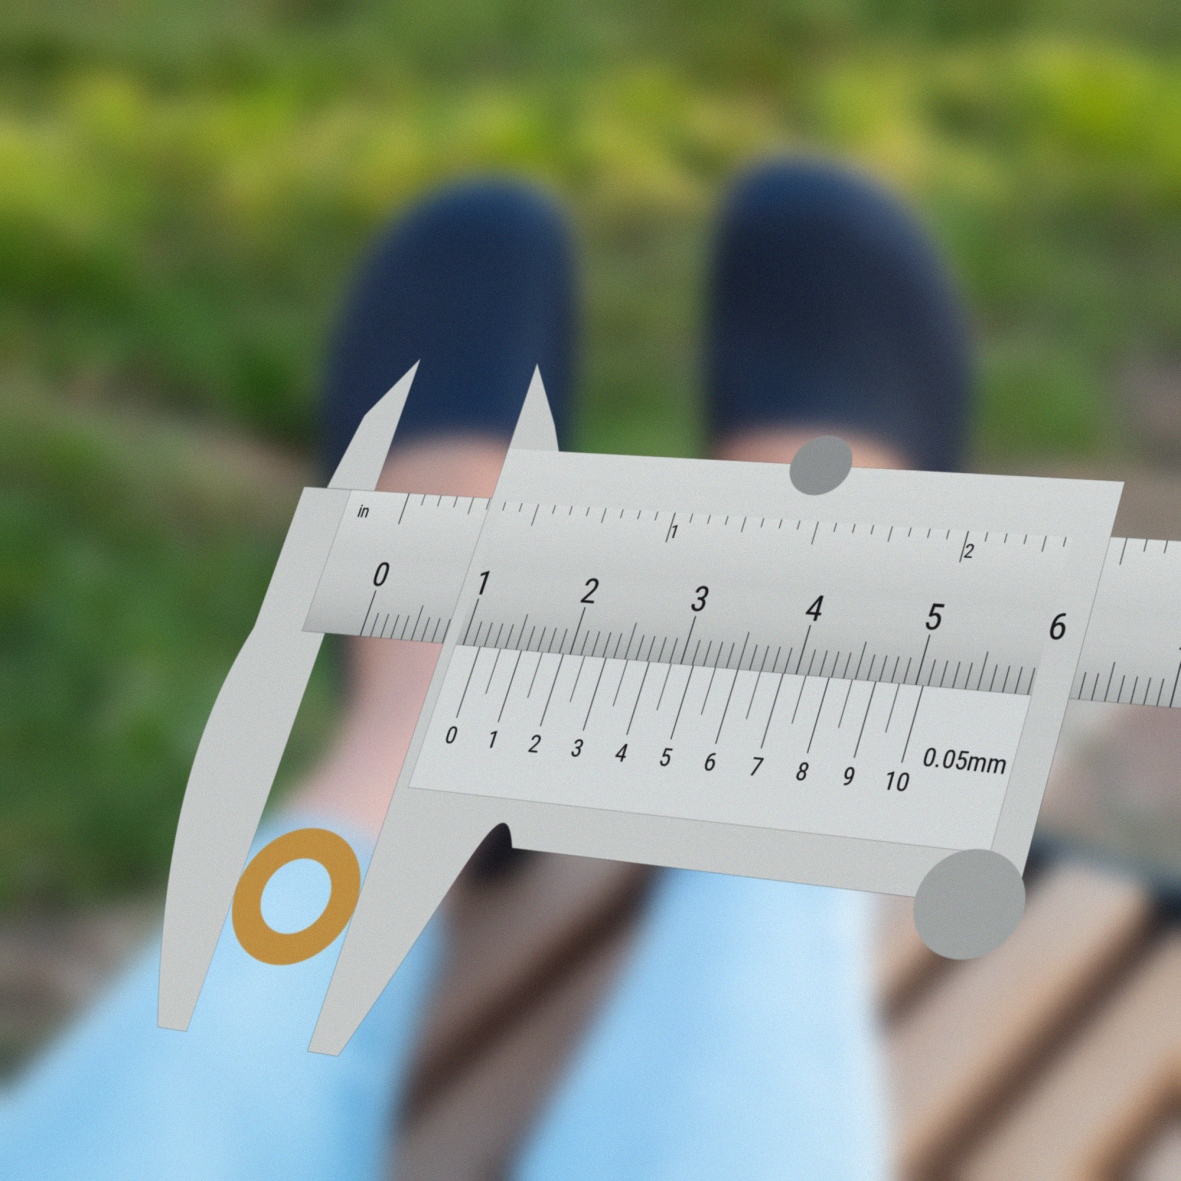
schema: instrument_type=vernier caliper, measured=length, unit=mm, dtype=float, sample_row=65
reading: 11.6
